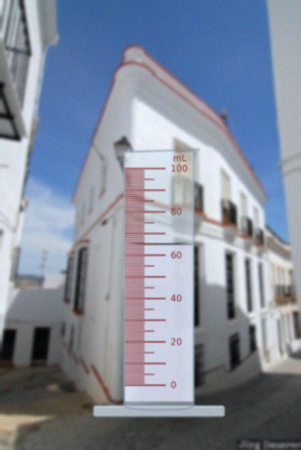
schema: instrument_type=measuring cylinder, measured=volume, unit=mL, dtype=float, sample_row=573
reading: 65
